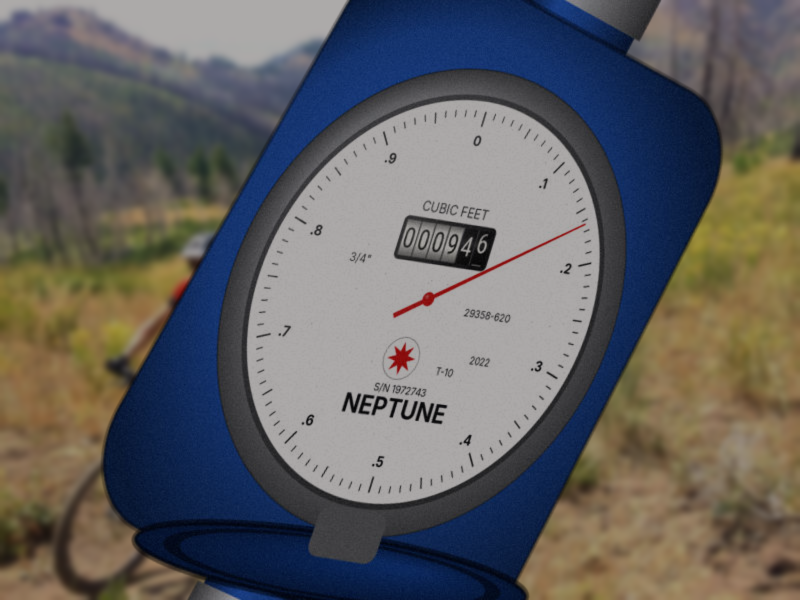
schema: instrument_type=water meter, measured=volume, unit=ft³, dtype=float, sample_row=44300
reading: 946.16
